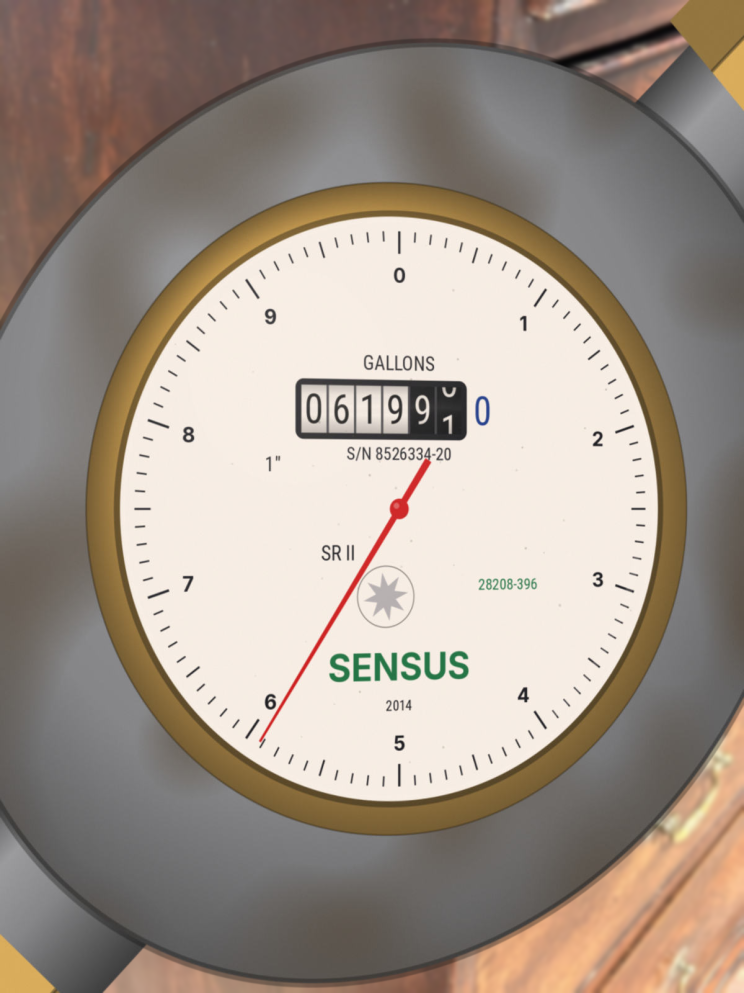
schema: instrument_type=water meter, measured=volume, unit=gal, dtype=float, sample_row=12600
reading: 619905.9
